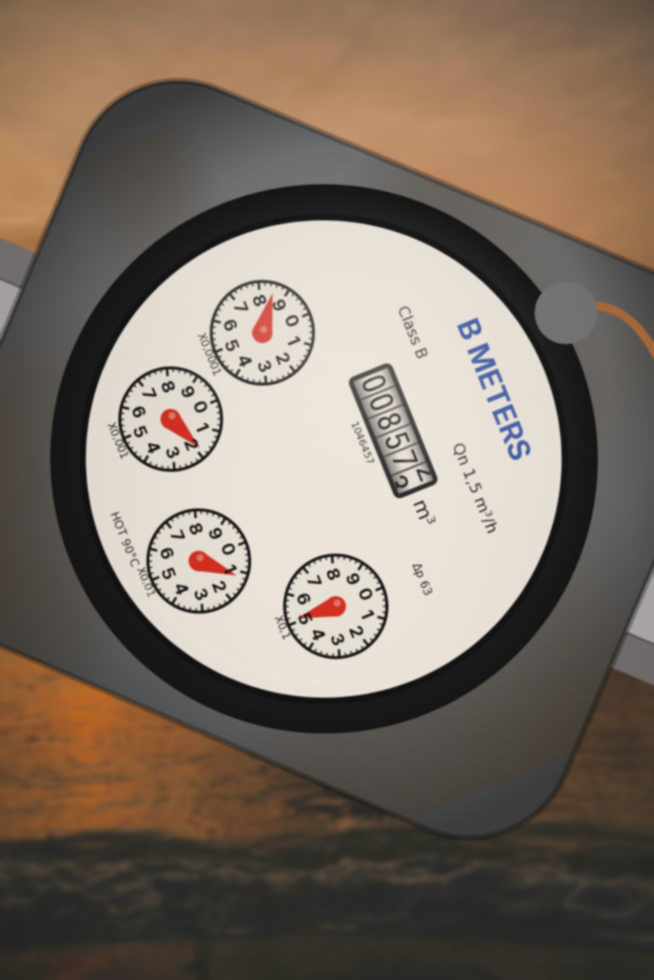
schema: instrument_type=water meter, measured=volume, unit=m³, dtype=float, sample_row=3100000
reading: 8572.5118
